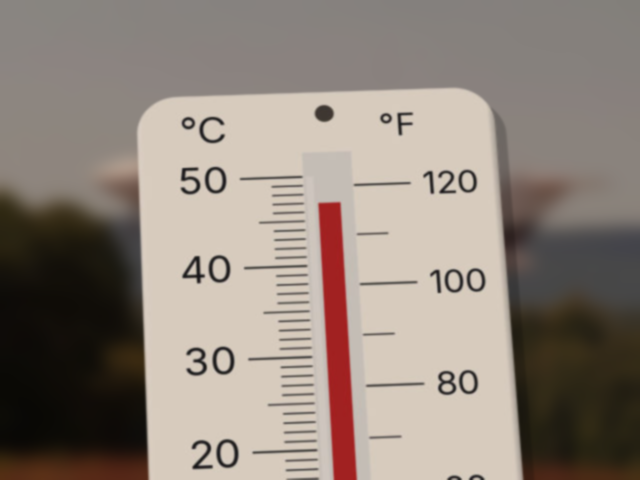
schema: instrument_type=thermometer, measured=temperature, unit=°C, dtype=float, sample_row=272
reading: 47
